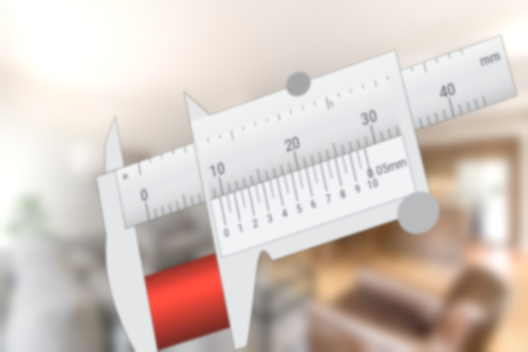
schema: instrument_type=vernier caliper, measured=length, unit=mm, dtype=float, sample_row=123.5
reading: 9.6
